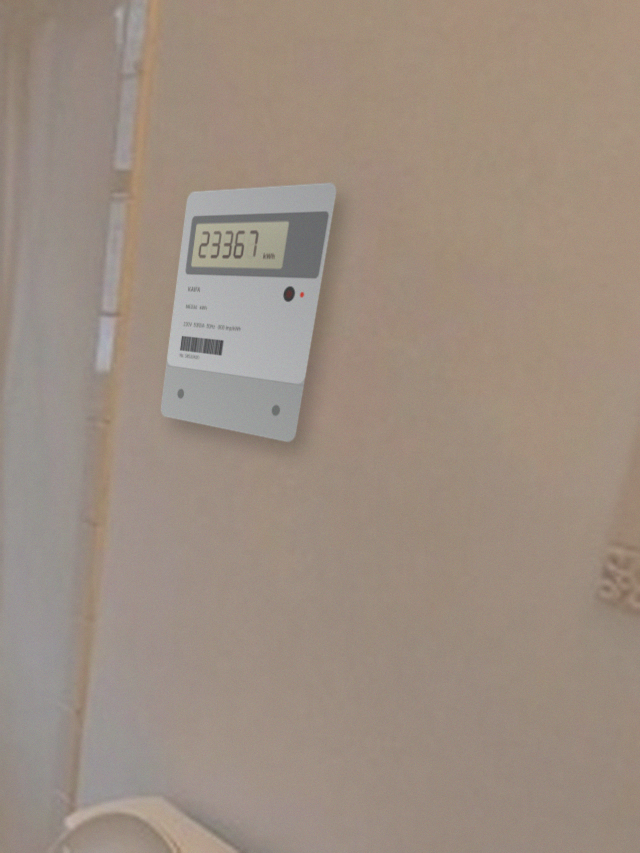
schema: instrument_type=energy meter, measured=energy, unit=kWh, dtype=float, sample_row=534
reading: 23367
